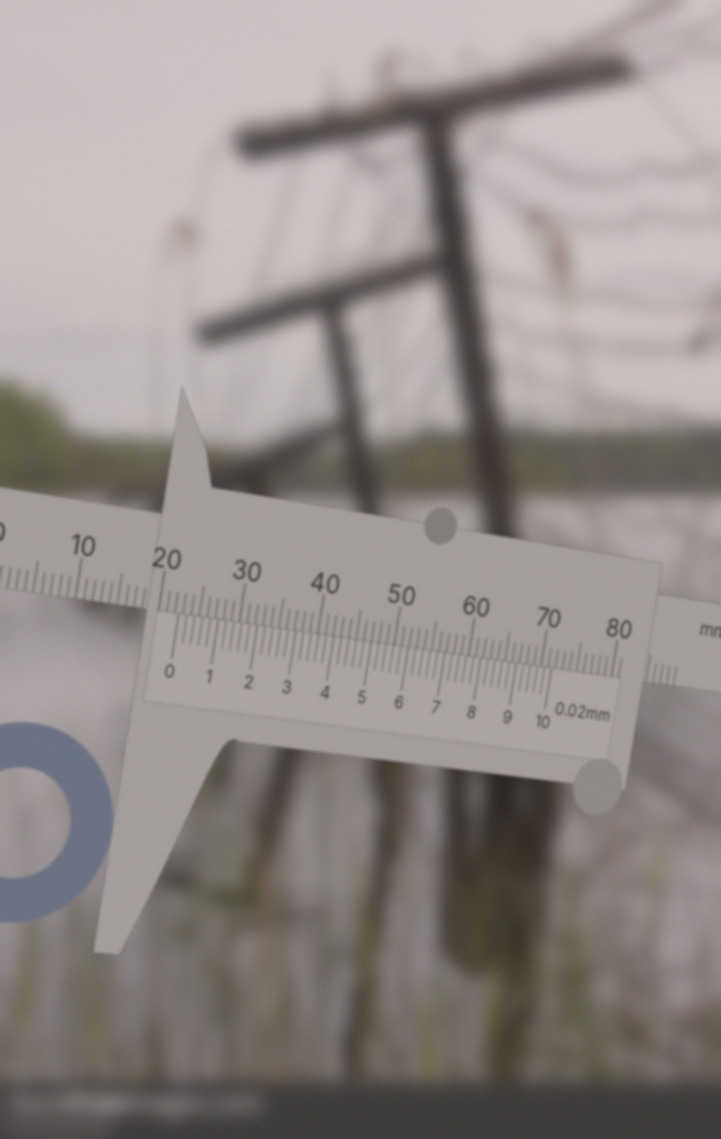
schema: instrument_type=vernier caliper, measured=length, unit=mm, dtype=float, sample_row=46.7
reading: 22.5
